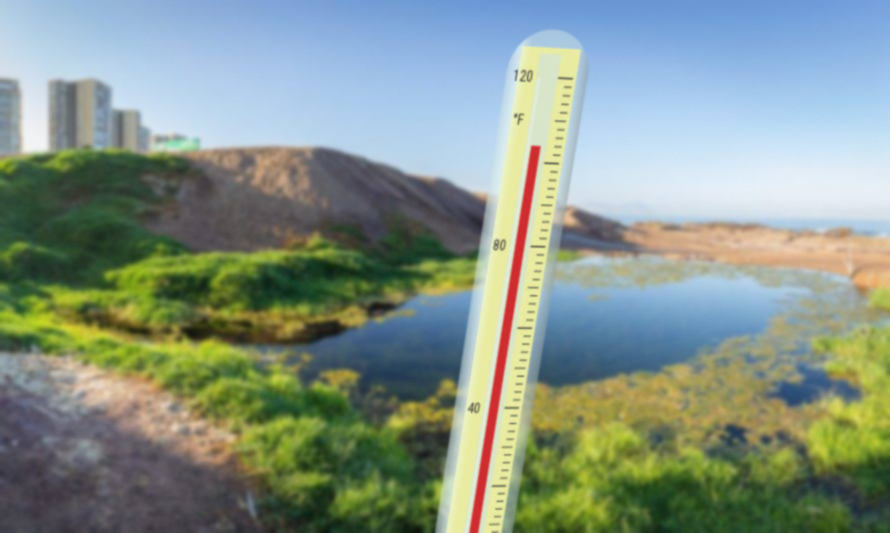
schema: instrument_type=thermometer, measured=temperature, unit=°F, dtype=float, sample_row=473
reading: 104
